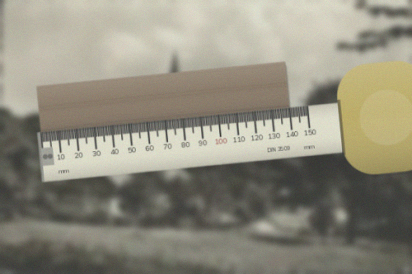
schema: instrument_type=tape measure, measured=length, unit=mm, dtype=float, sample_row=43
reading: 140
